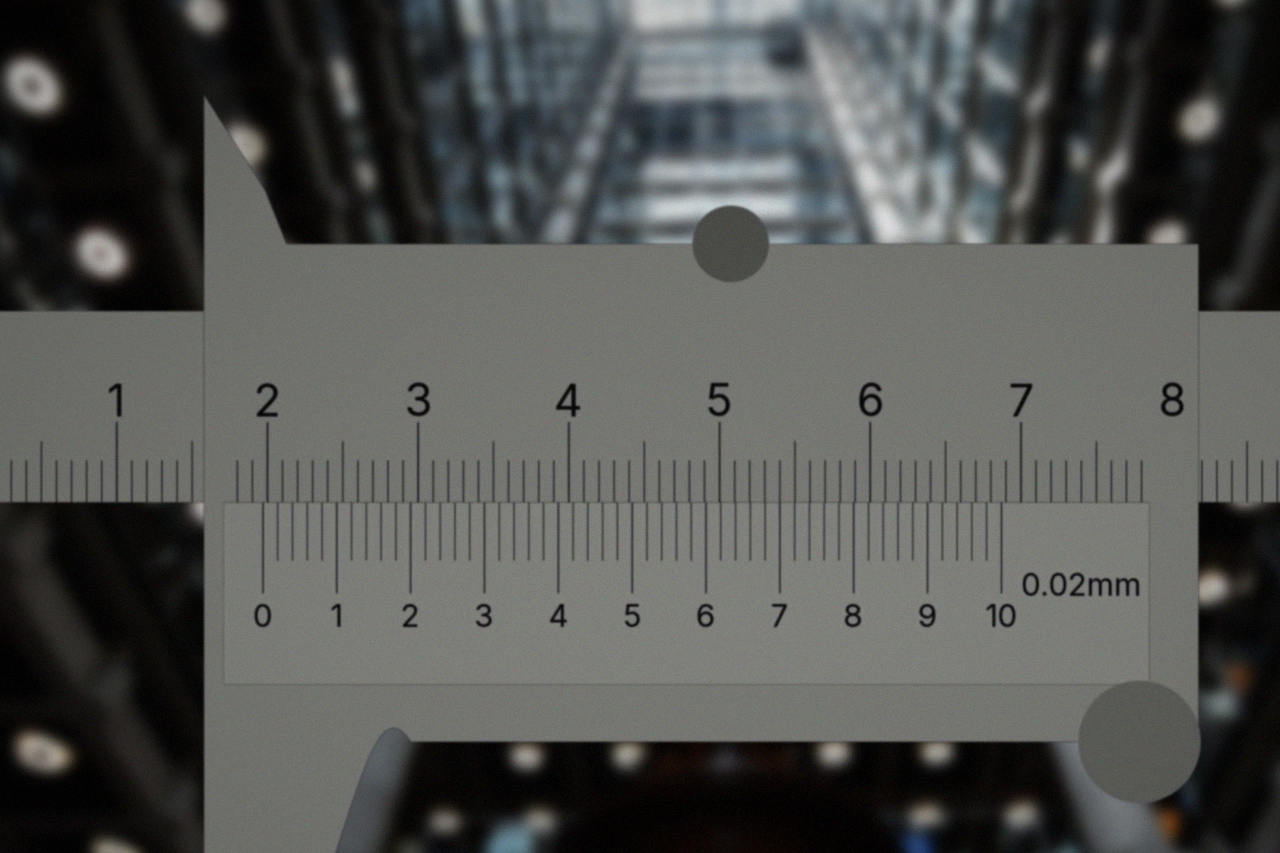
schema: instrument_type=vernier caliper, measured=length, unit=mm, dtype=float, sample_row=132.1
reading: 19.7
